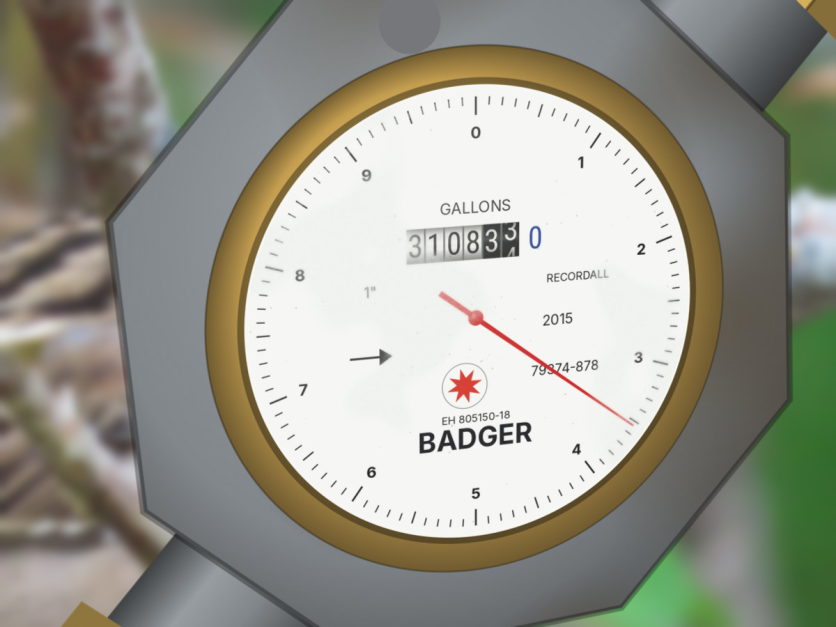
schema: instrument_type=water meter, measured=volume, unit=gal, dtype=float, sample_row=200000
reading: 3108333.5
